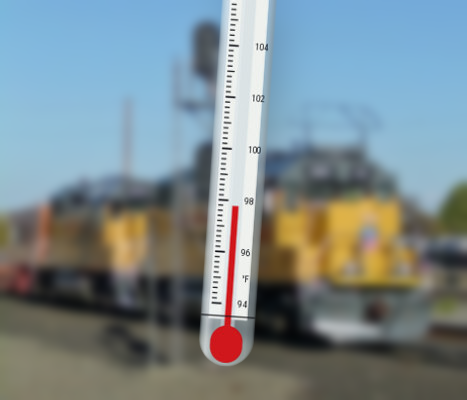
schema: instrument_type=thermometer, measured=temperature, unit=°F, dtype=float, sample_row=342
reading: 97.8
